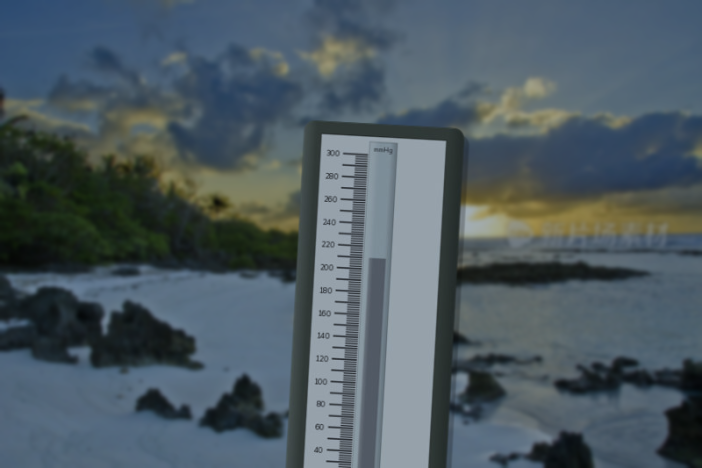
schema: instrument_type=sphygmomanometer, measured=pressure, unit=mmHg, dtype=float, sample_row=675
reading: 210
